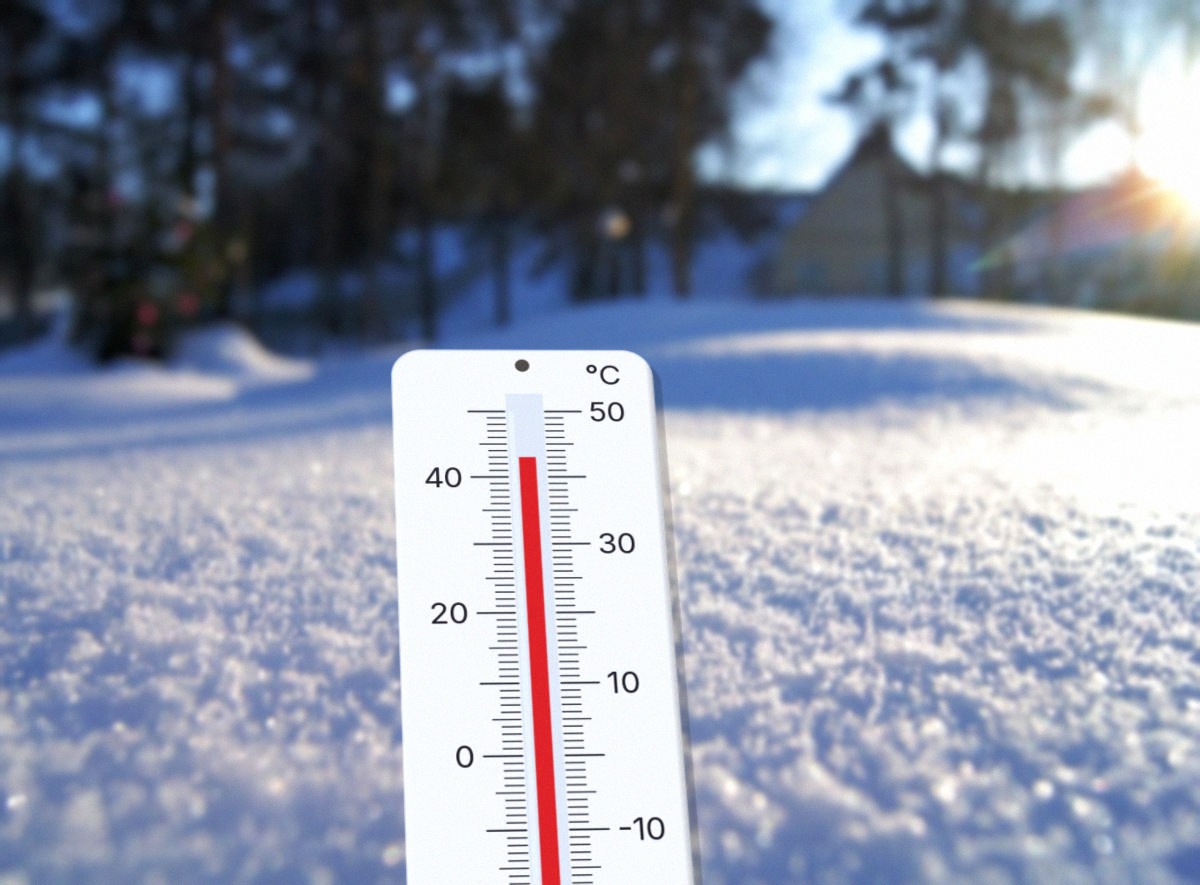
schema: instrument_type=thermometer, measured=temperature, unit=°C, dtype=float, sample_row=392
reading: 43
